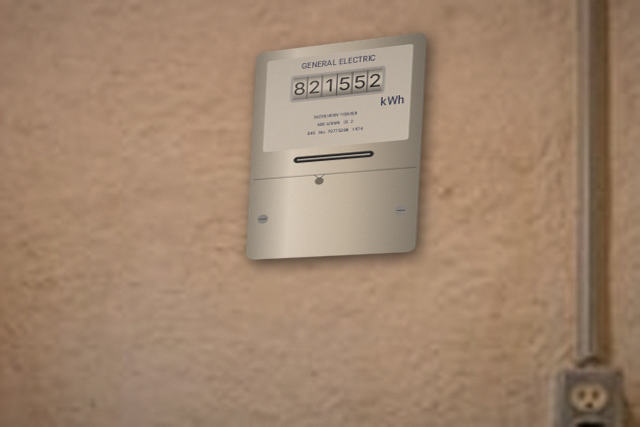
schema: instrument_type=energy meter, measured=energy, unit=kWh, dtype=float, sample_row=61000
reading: 821552
